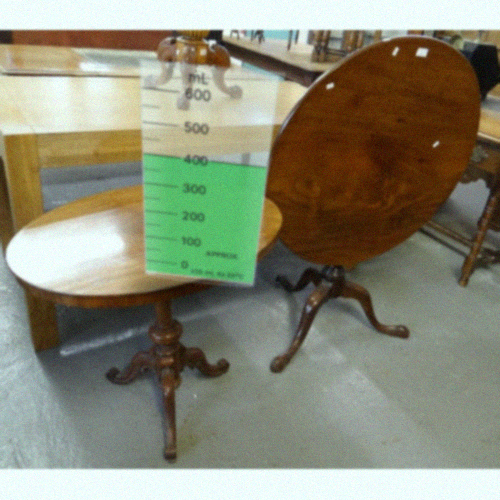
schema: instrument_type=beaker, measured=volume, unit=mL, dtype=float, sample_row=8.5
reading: 400
